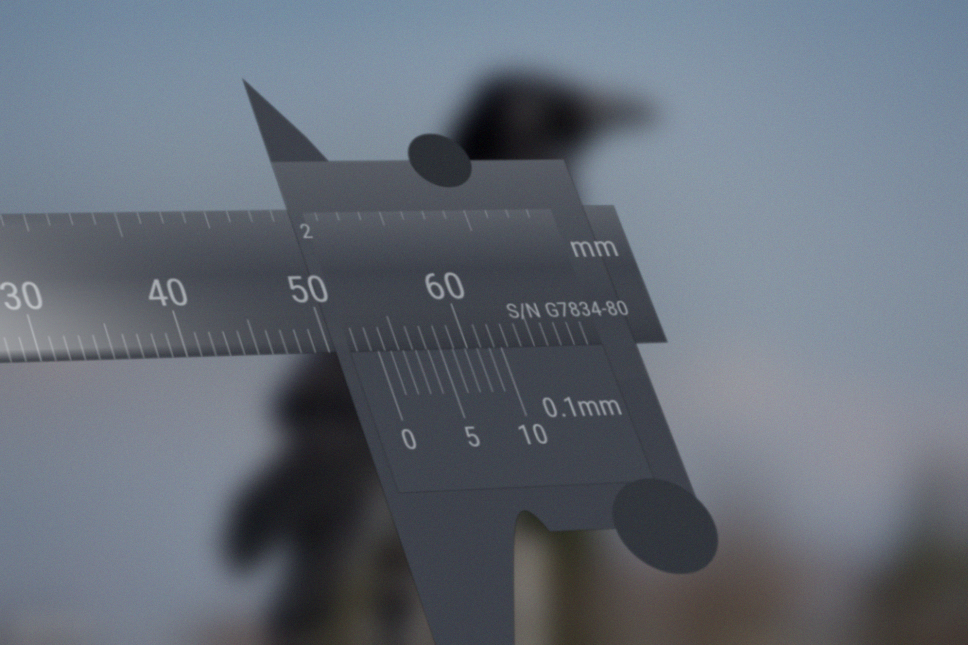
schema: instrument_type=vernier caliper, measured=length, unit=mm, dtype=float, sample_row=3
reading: 53.5
